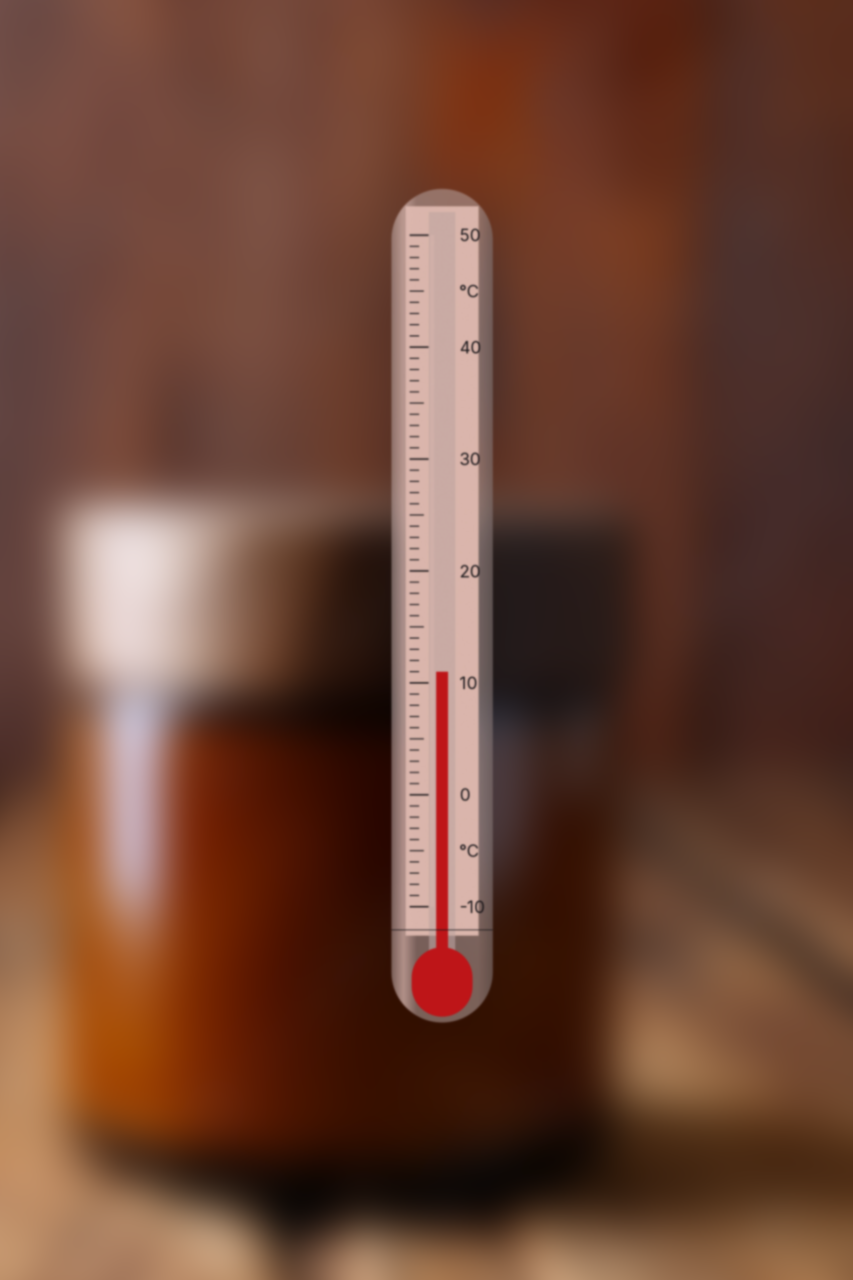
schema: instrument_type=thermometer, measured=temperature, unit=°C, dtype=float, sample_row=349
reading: 11
